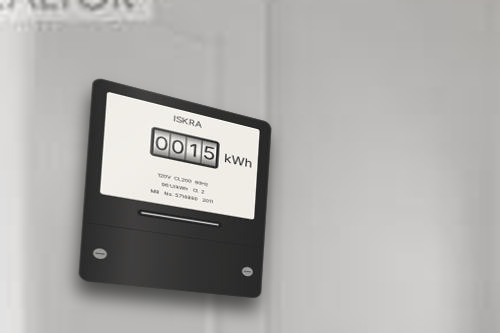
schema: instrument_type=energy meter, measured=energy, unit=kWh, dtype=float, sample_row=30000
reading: 15
